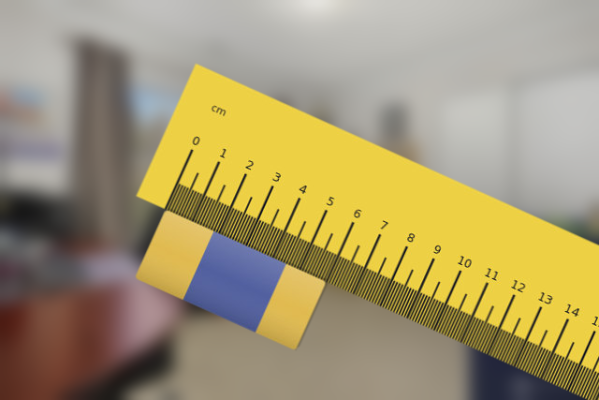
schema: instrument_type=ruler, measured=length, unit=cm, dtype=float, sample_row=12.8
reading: 6
